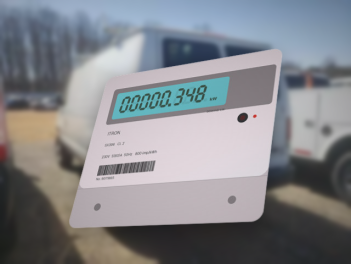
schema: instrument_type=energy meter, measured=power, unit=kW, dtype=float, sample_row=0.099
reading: 0.348
